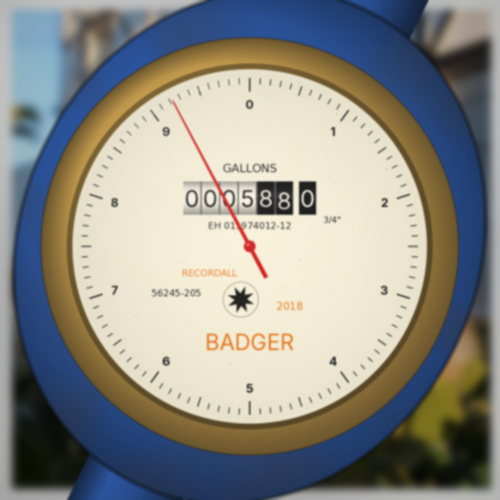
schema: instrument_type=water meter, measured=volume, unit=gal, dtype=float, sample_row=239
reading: 5879.2
